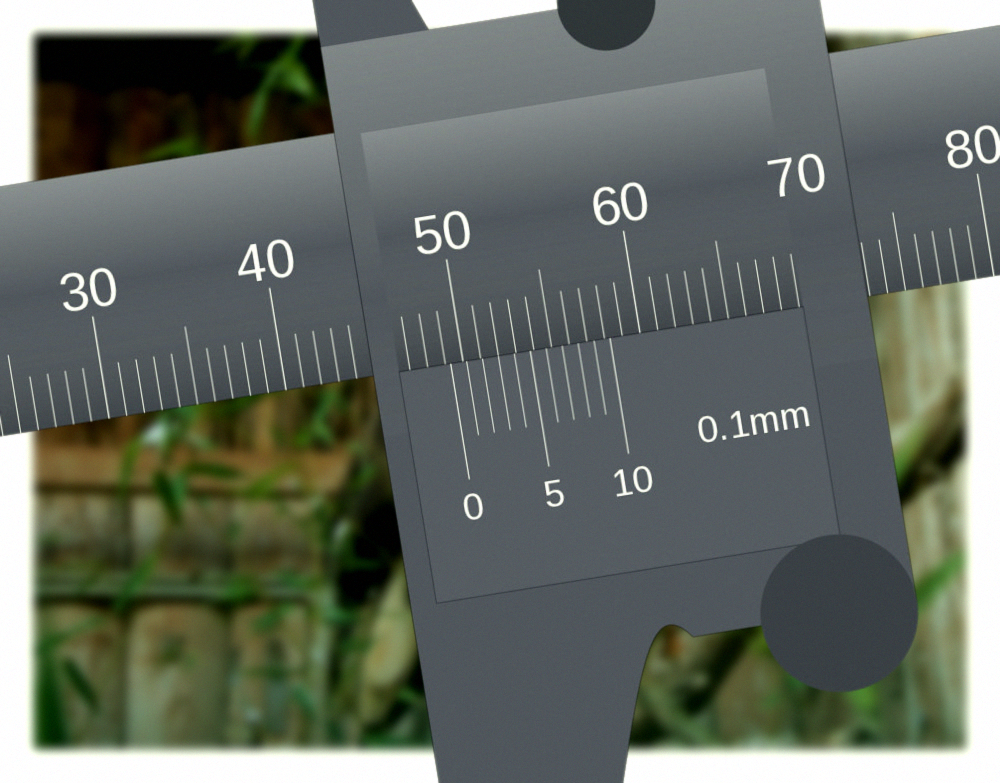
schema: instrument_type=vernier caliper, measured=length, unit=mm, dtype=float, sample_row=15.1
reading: 49.3
